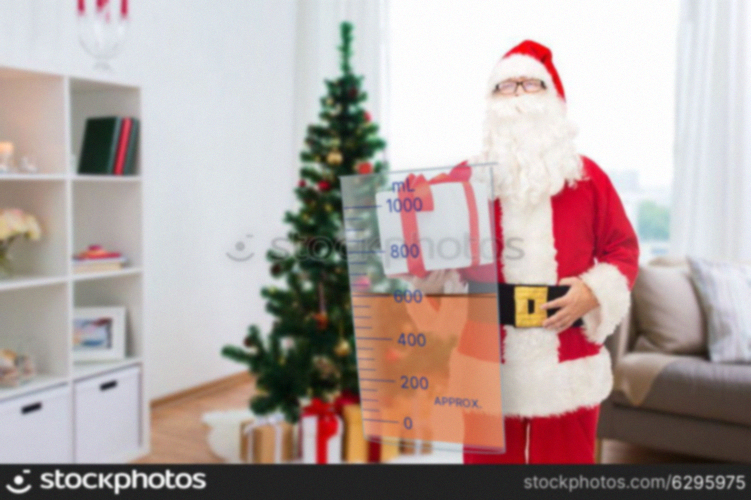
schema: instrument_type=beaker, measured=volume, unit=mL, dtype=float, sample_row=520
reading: 600
